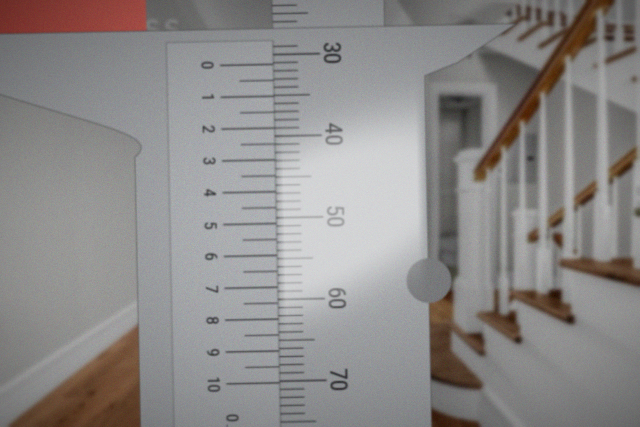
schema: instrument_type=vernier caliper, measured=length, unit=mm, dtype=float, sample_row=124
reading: 31.2
